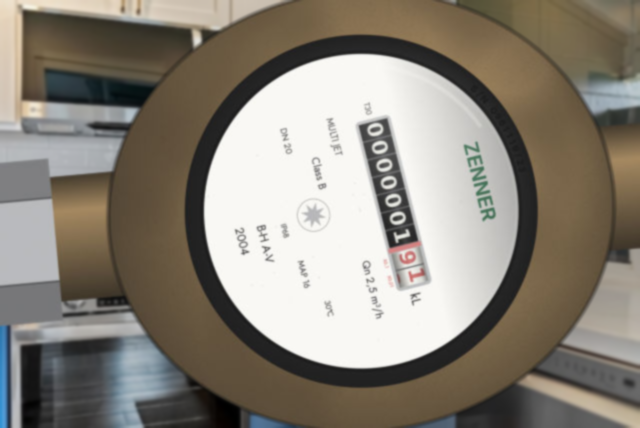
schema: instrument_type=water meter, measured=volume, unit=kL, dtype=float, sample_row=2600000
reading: 1.91
